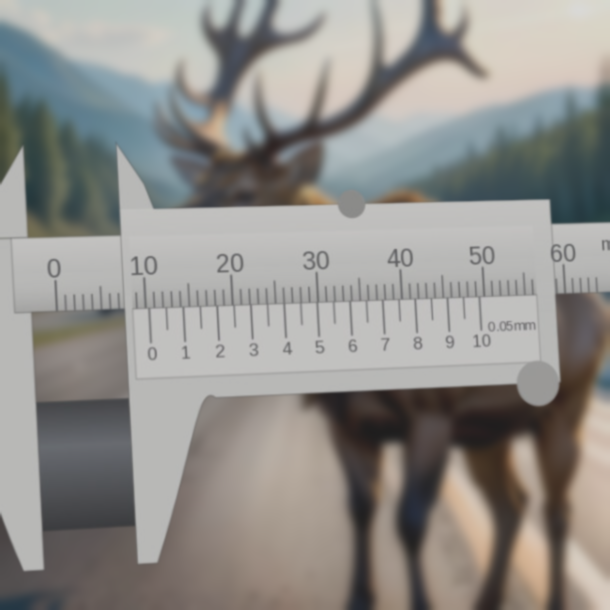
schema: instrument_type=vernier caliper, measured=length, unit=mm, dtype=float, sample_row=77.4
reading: 10.4
